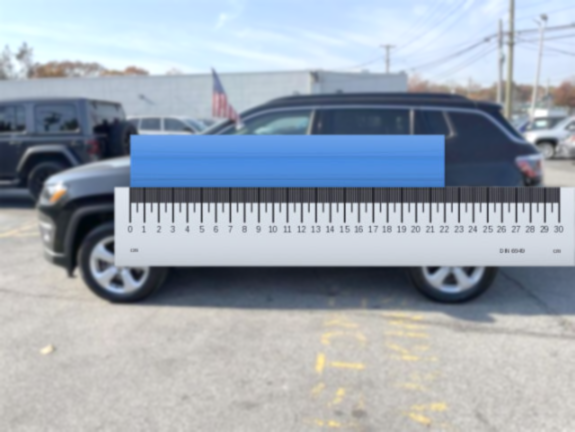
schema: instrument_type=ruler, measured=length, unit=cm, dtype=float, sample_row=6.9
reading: 22
